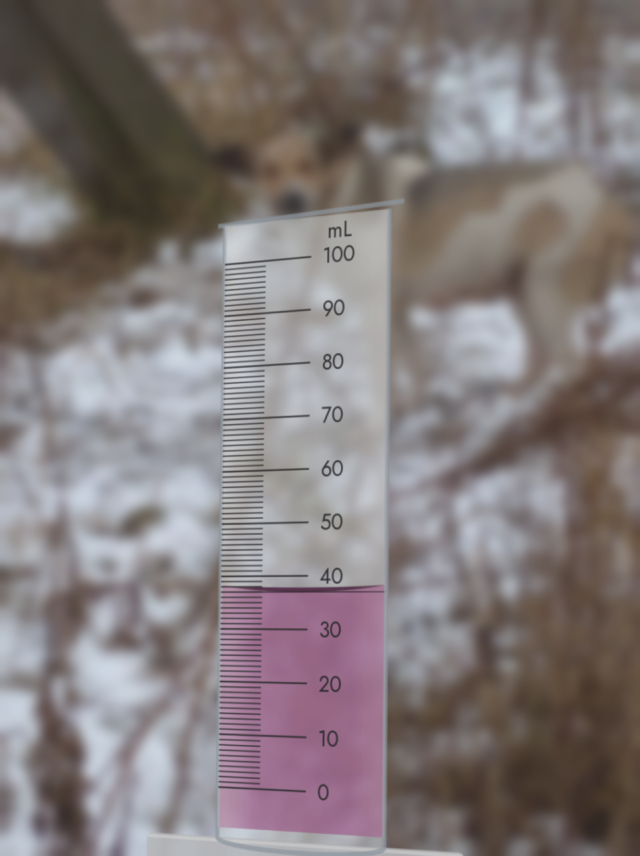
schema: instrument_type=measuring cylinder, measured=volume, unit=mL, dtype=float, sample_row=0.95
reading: 37
